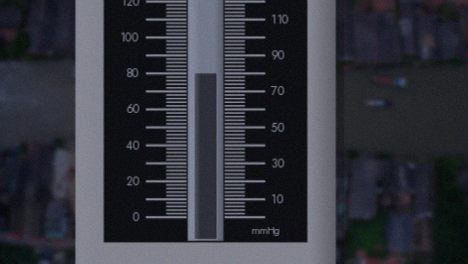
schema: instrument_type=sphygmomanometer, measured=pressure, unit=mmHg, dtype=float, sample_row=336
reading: 80
